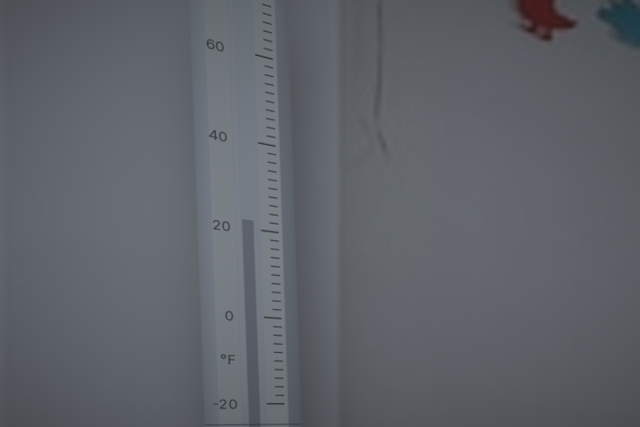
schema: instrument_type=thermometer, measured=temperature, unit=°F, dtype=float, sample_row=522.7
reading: 22
